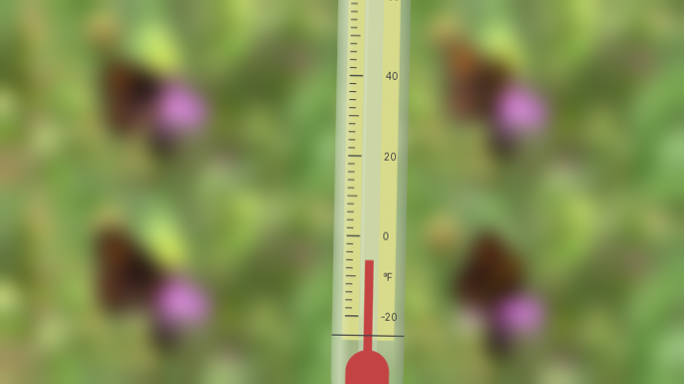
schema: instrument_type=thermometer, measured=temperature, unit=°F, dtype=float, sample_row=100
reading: -6
